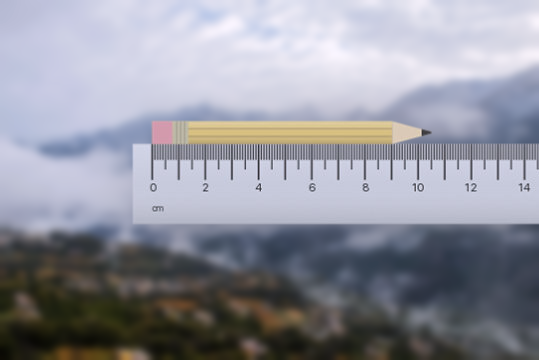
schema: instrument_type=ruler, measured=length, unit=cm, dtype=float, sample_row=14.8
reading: 10.5
